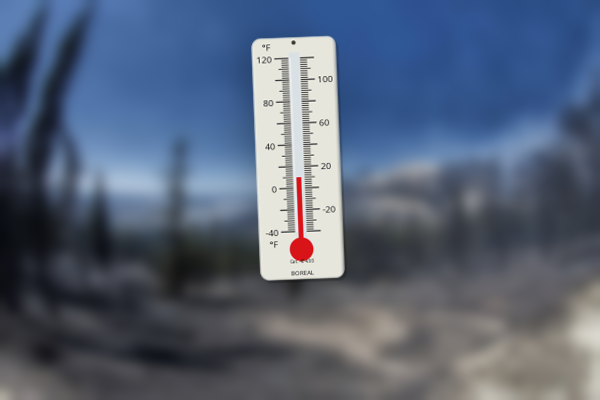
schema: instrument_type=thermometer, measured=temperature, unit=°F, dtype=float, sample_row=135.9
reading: 10
